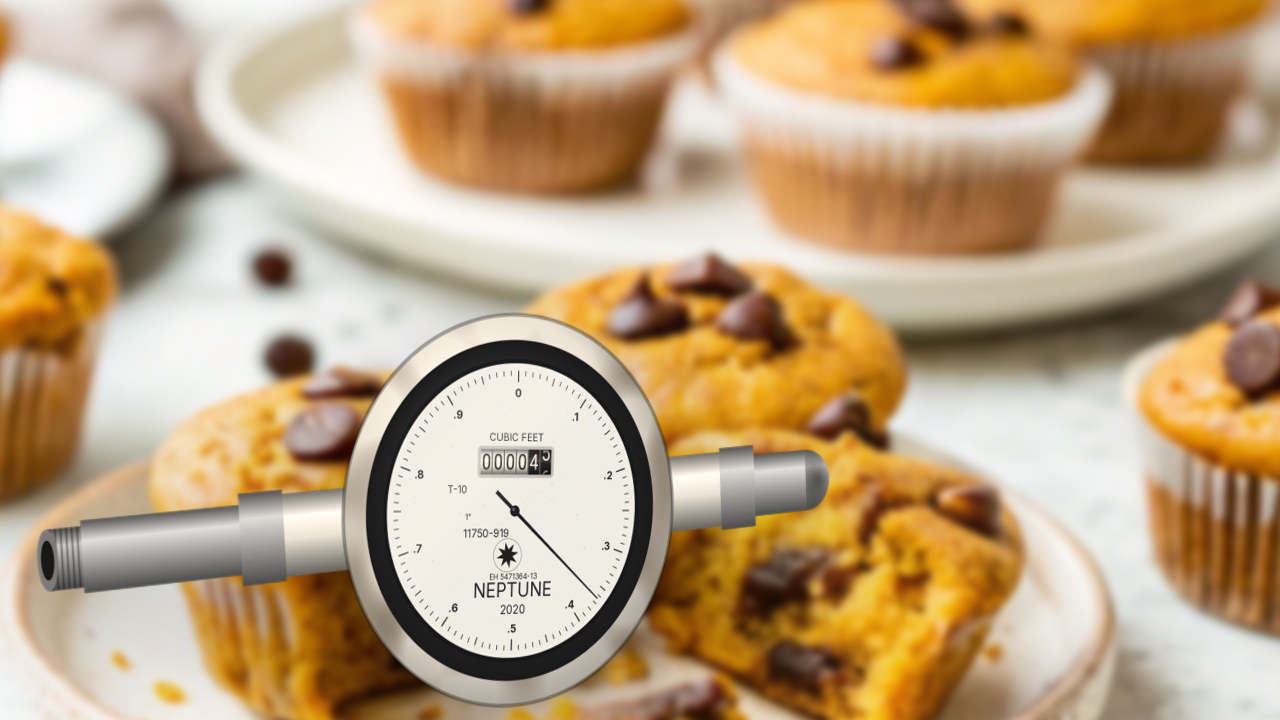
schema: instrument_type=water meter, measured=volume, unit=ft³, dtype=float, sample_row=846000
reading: 45.36
